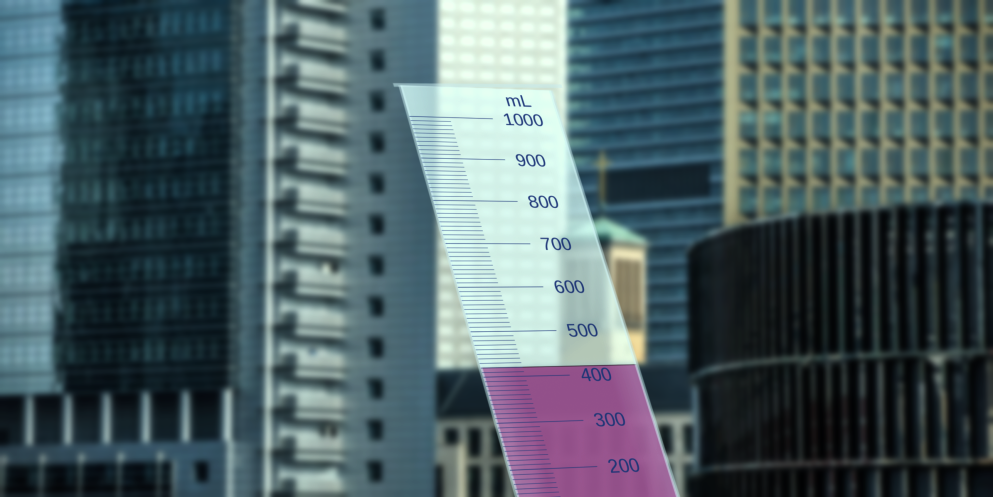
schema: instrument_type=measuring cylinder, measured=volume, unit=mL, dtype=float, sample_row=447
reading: 420
